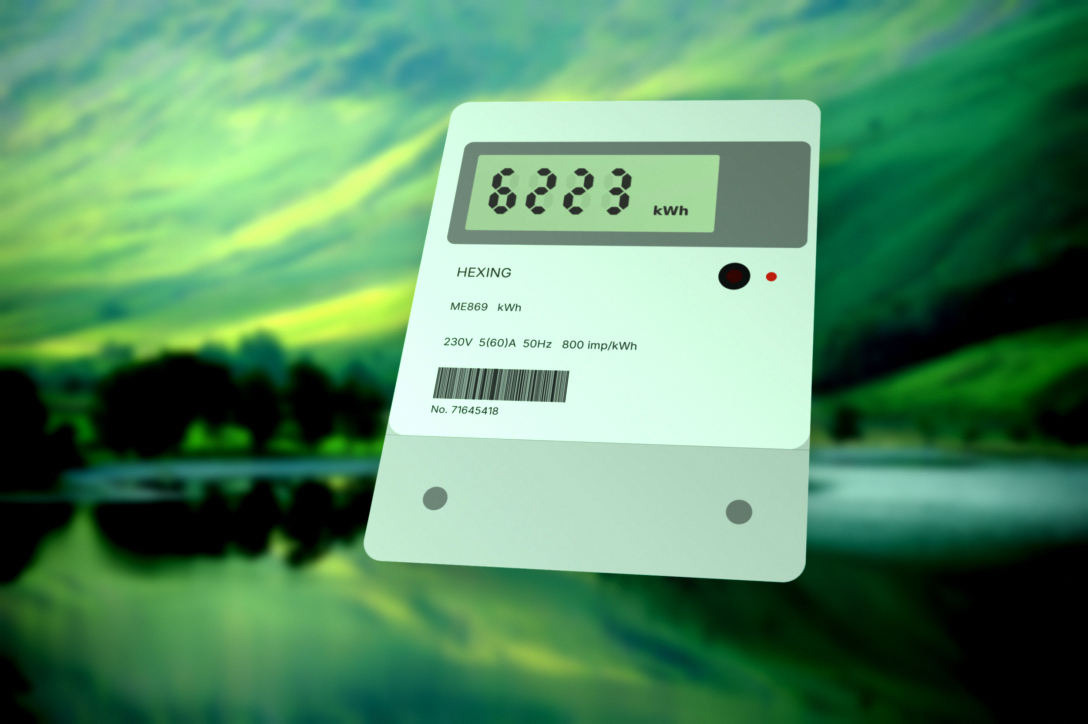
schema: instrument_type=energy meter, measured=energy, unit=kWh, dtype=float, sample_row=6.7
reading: 6223
